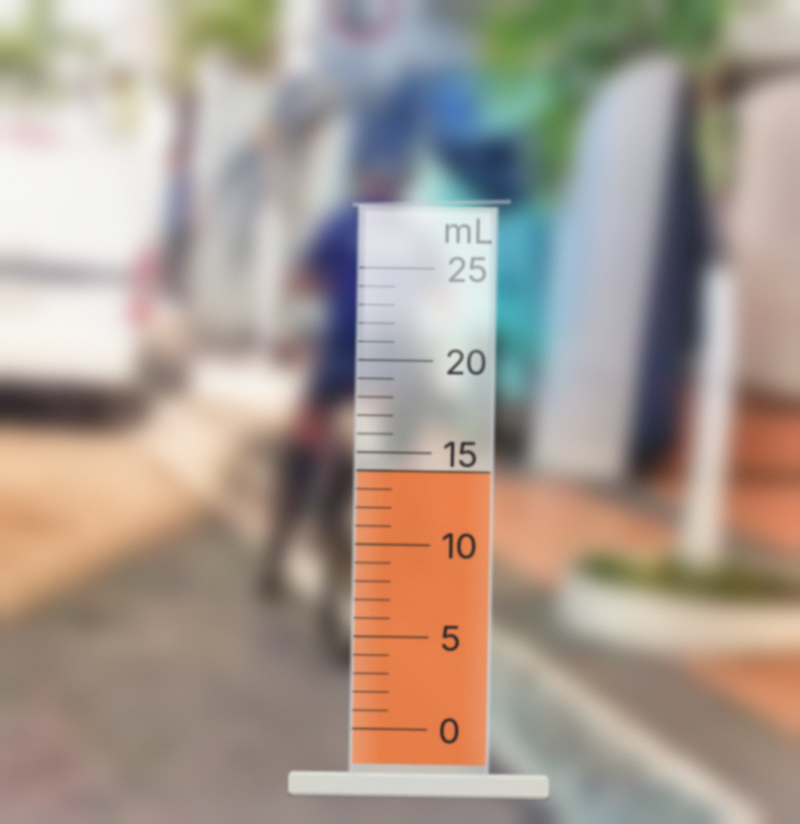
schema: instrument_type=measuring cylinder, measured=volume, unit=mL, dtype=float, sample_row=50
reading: 14
